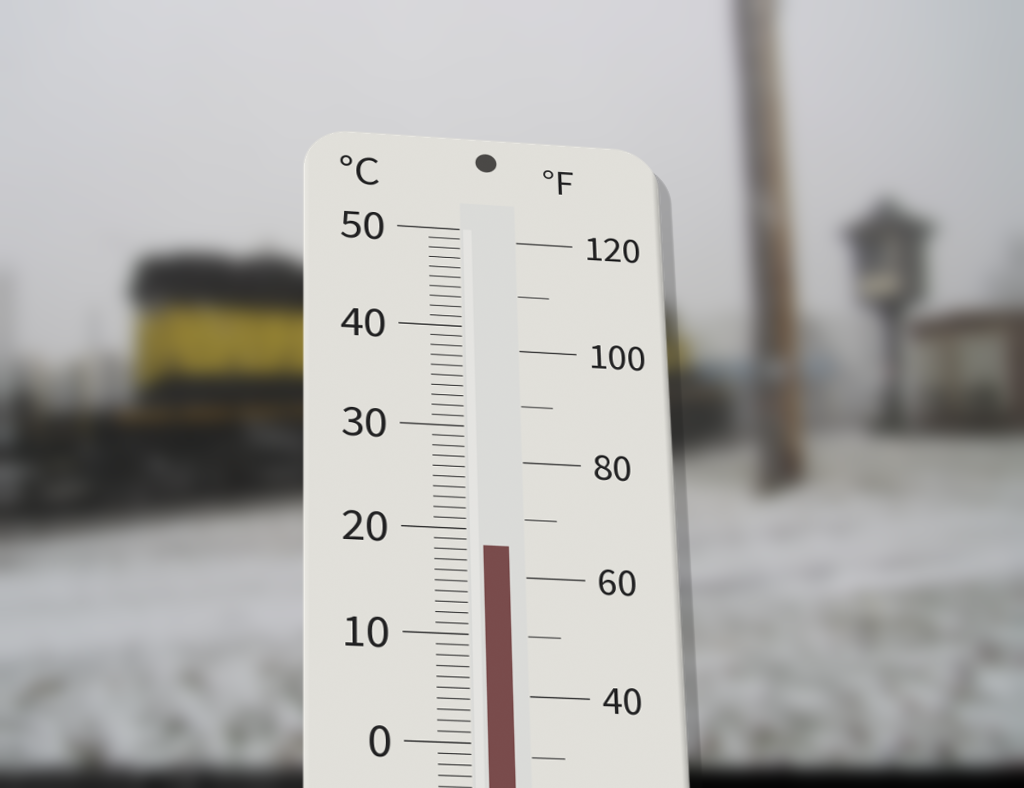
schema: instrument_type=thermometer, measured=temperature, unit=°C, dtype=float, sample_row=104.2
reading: 18.5
